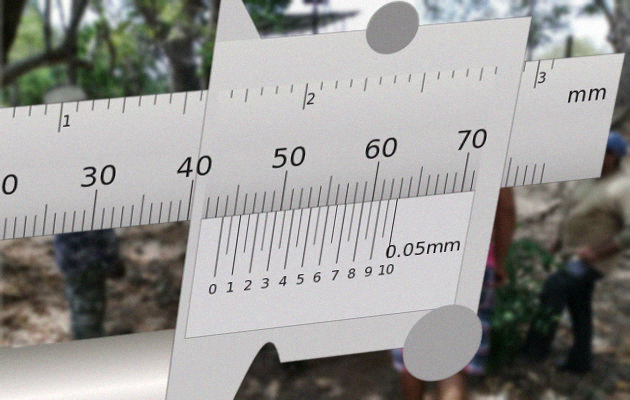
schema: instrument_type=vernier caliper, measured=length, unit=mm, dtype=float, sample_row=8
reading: 43.8
